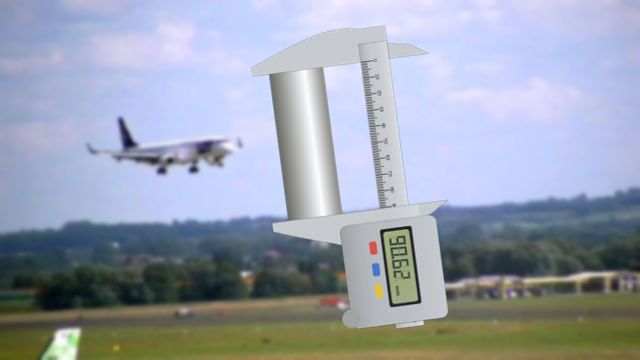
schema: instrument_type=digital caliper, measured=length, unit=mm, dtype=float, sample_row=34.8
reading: 90.62
